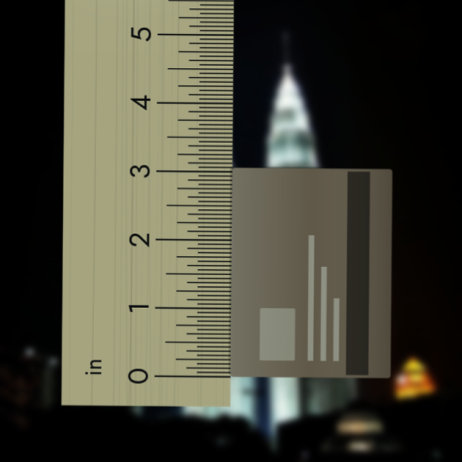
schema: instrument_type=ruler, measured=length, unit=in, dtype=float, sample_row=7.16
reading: 3.0625
